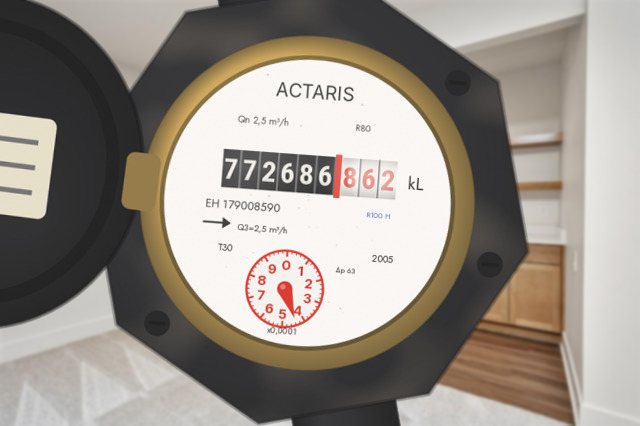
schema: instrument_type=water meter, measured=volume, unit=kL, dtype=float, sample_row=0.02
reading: 772686.8624
